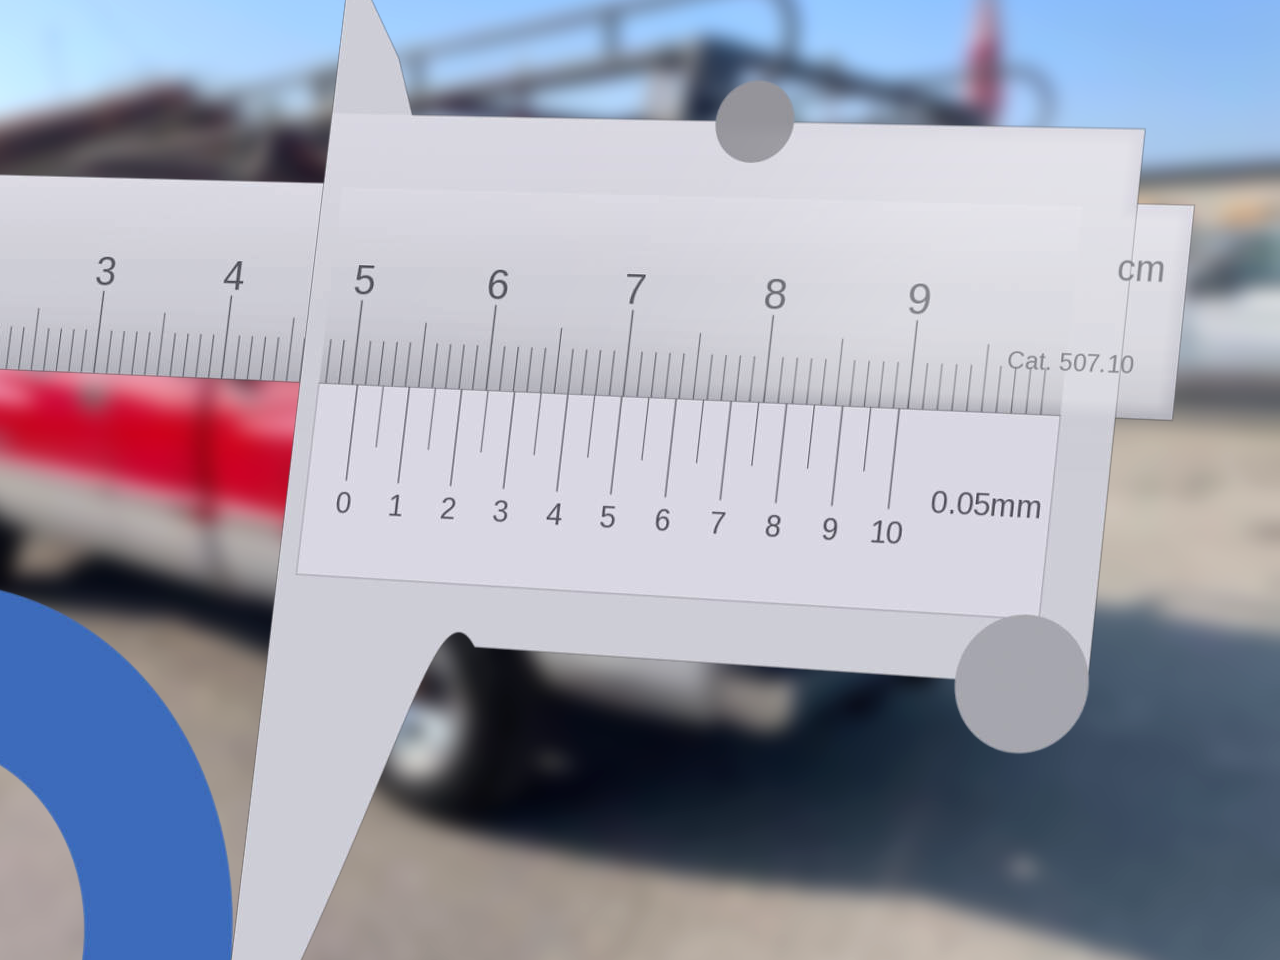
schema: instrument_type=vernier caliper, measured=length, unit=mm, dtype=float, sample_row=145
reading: 50.4
